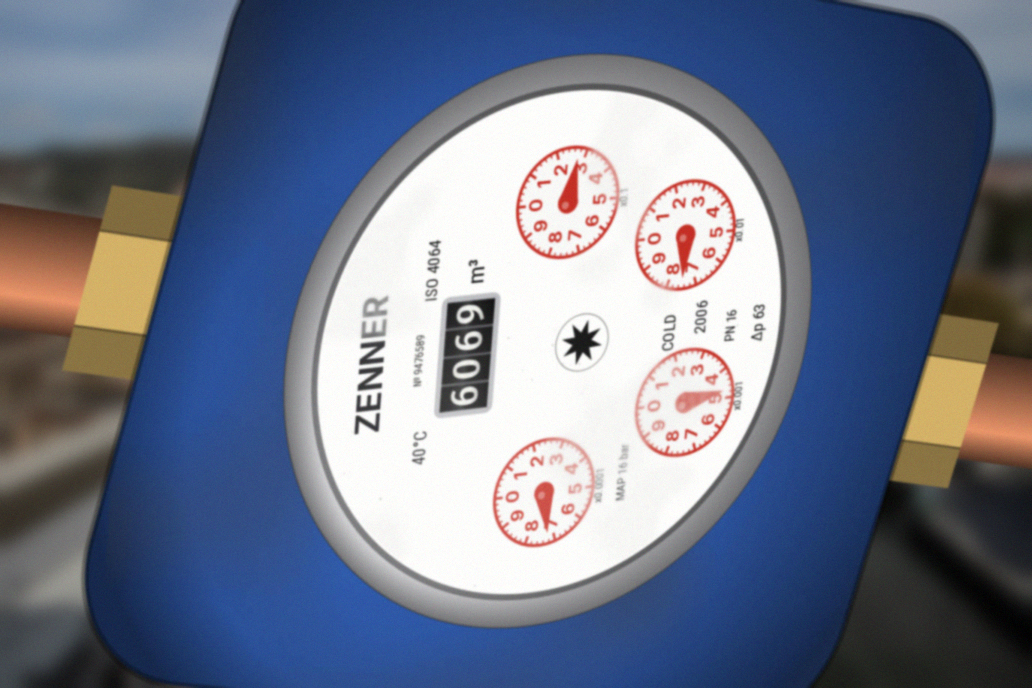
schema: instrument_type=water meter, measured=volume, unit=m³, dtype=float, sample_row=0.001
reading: 6069.2747
